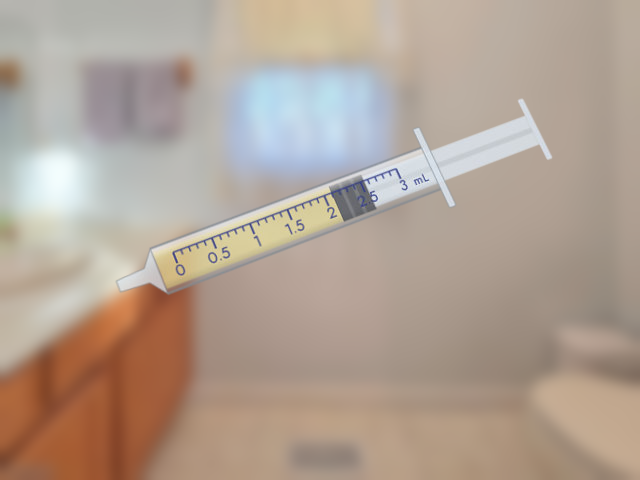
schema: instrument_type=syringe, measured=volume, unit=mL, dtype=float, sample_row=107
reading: 2.1
